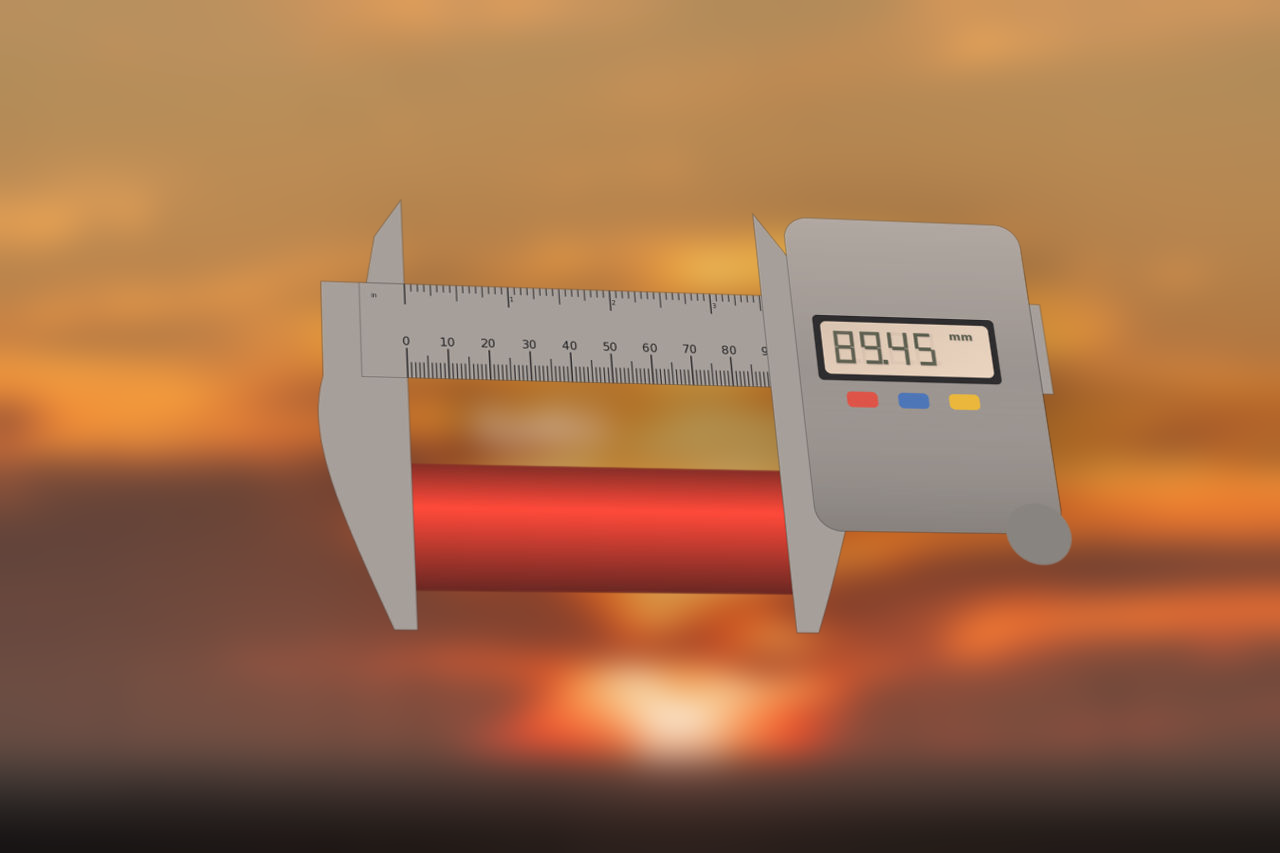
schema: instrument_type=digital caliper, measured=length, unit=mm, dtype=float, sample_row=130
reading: 89.45
